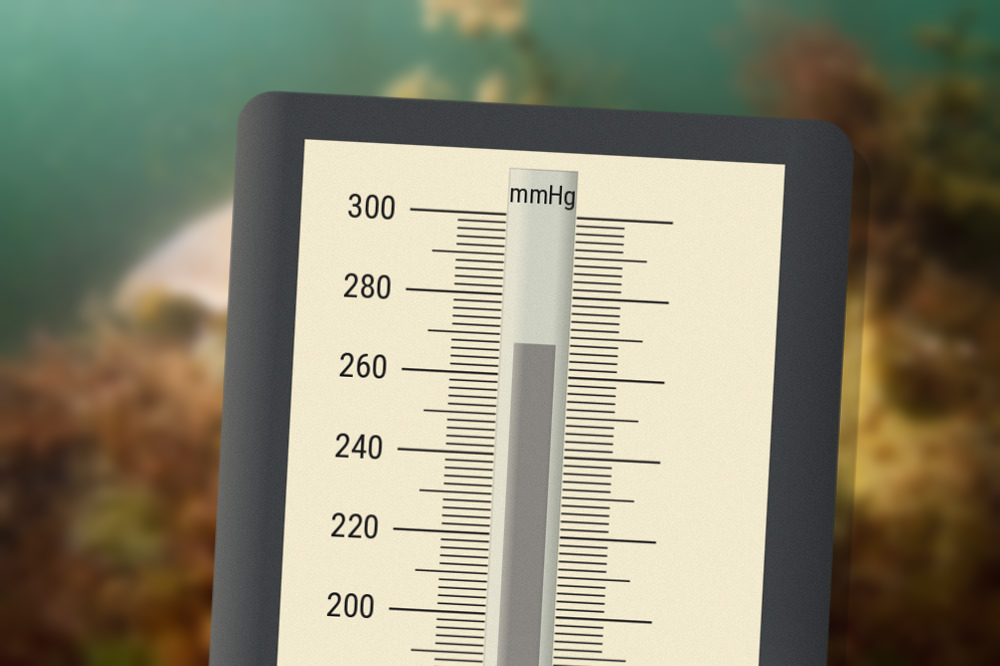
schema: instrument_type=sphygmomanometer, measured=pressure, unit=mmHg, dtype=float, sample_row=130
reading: 268
